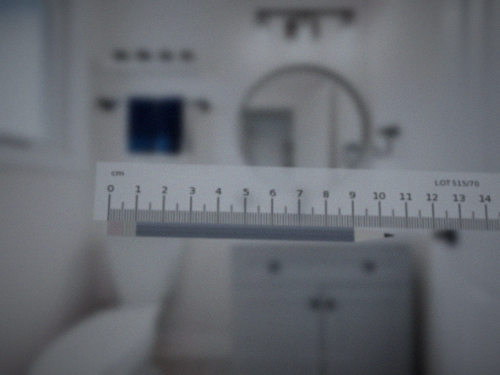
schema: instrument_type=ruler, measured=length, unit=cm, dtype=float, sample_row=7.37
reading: 10.5
